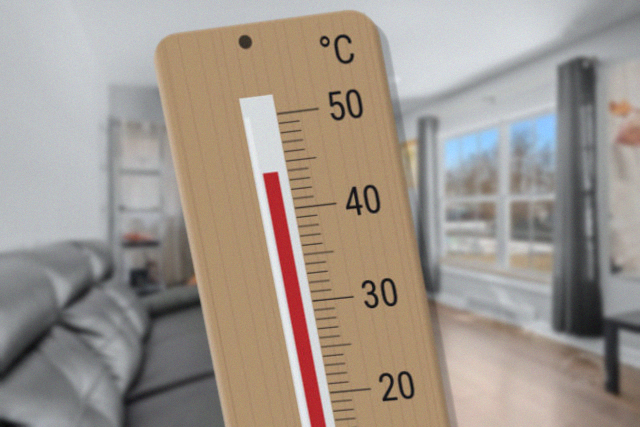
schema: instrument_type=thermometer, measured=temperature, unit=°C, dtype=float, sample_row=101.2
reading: 44
